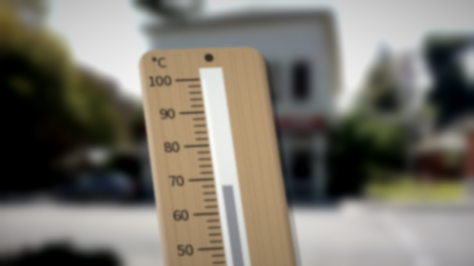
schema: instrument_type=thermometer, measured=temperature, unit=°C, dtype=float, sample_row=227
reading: 68
